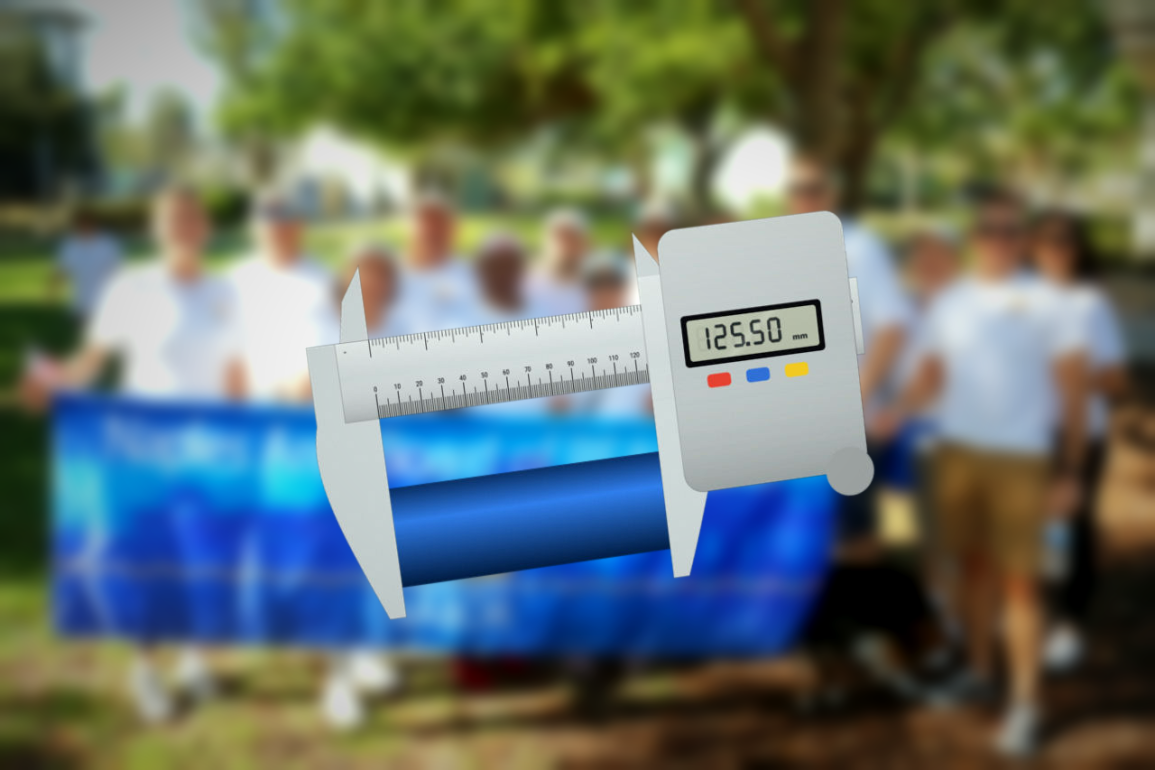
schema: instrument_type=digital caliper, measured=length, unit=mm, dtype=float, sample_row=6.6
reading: 125.50
